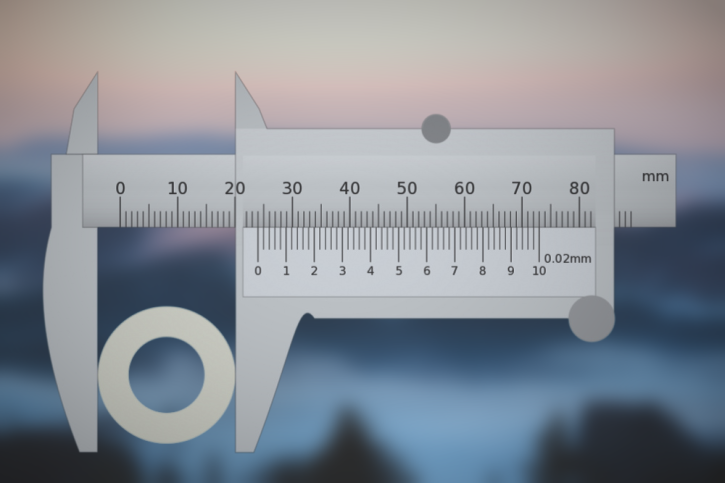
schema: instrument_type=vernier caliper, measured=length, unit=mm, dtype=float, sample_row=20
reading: 24.0
